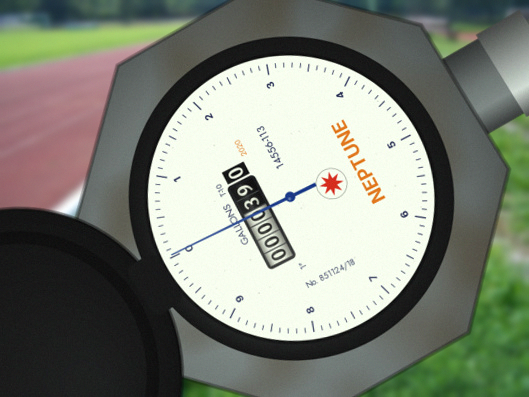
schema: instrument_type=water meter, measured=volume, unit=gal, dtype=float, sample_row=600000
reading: 390.0
